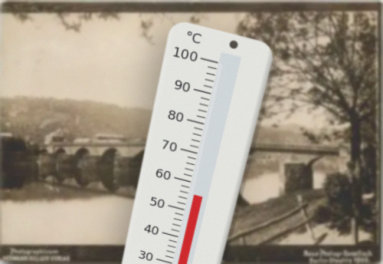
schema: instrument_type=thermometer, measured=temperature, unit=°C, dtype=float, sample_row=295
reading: 56
